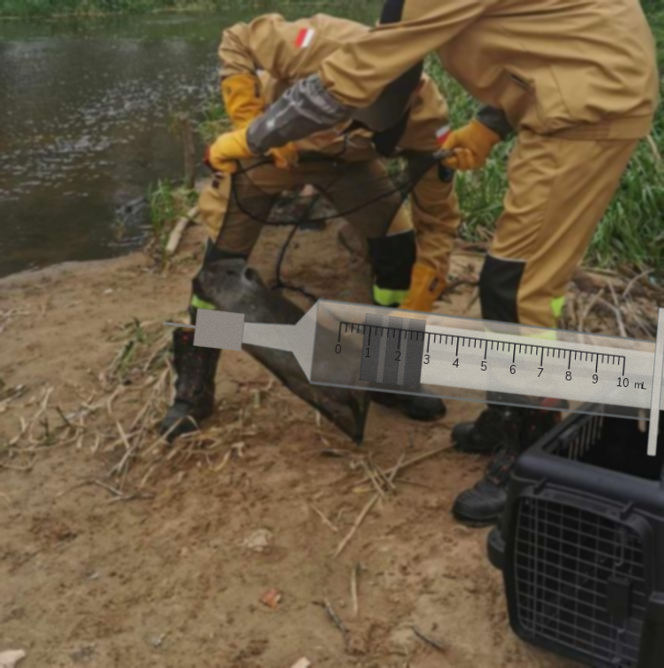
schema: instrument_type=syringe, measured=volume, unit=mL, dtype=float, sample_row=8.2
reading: 0.8
